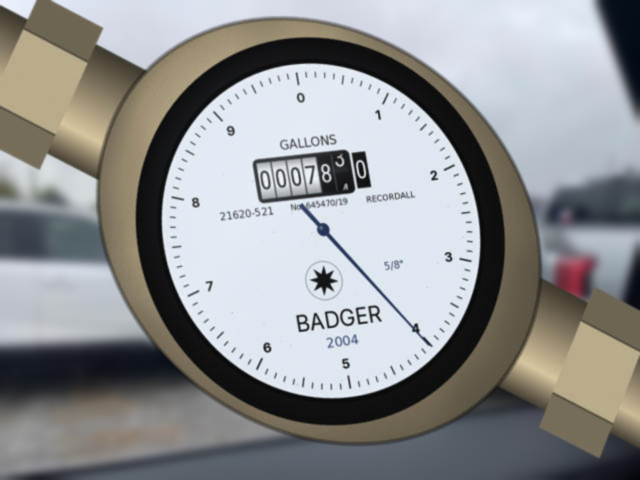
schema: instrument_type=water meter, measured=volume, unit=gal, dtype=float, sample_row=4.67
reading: 7834.0
